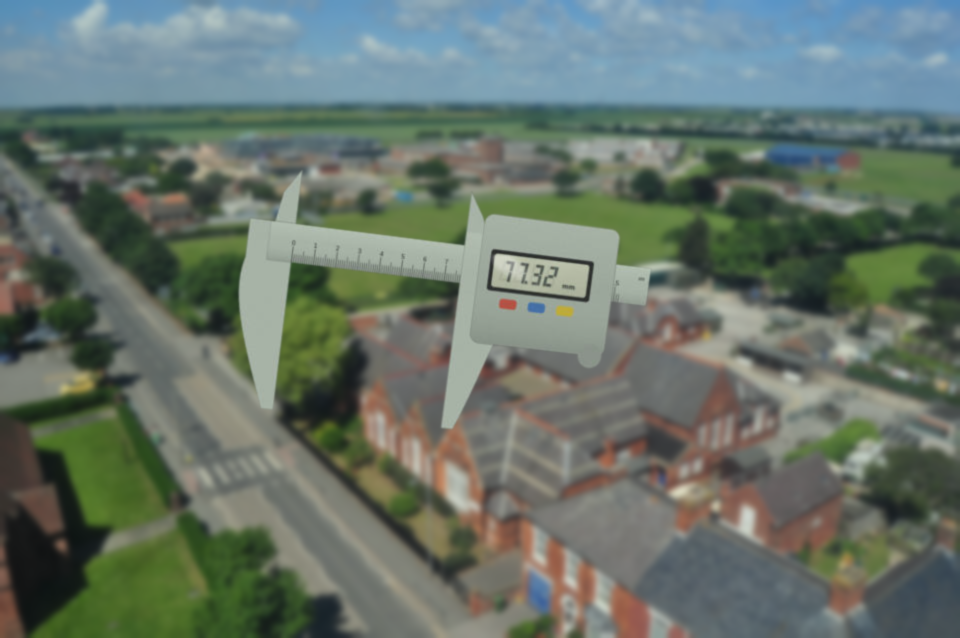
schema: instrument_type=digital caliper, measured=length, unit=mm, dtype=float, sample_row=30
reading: 77.32
